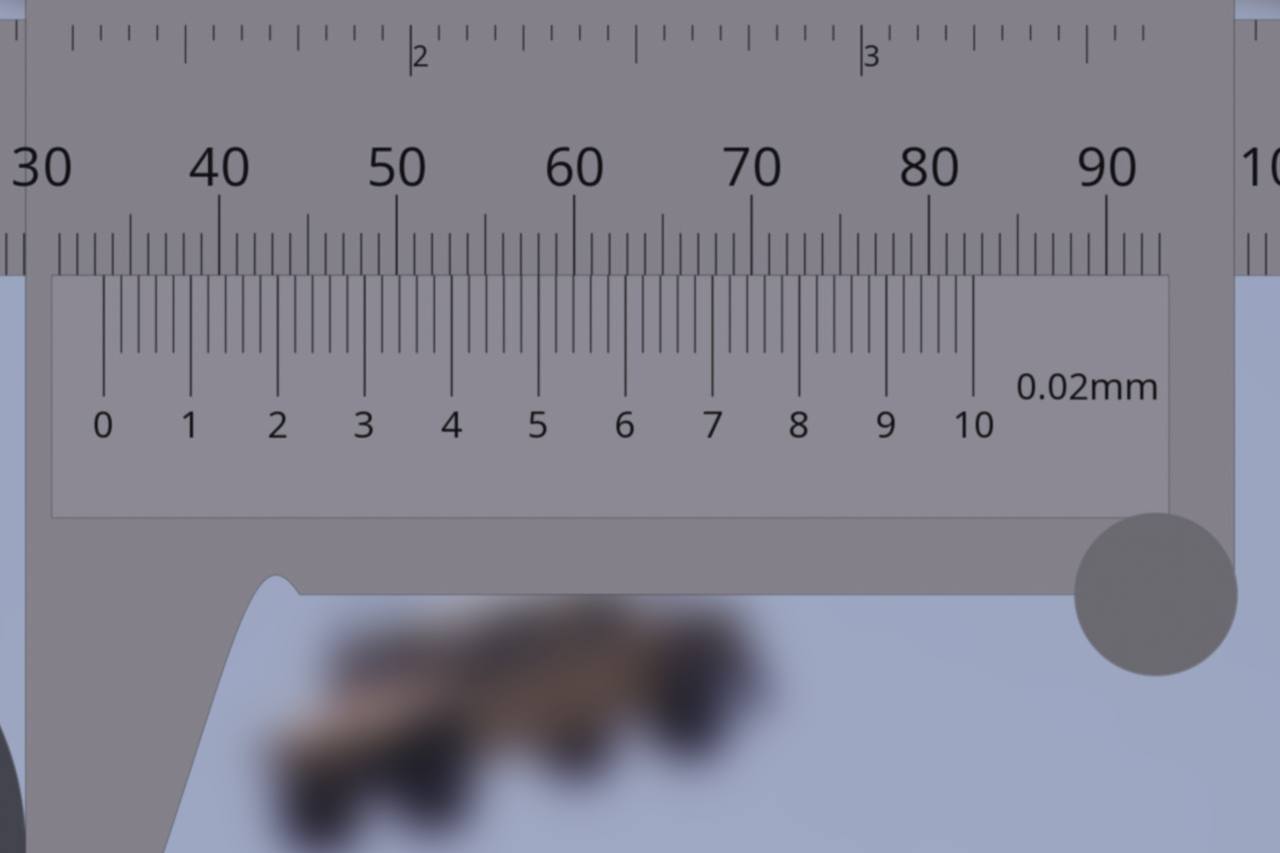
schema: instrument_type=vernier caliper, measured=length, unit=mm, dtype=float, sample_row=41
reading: 33.5
